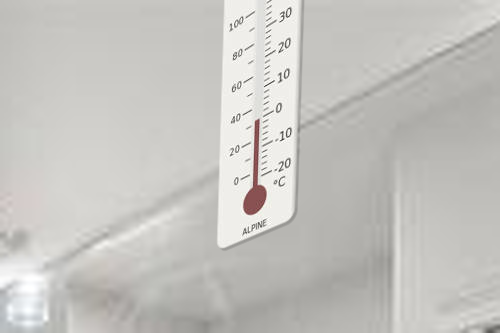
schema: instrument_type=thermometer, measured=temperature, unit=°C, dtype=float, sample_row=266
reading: 0
